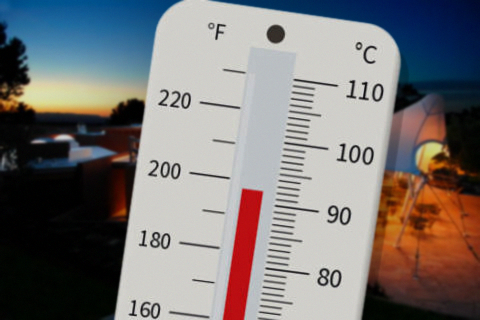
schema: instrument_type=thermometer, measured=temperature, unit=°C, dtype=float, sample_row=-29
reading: 92
